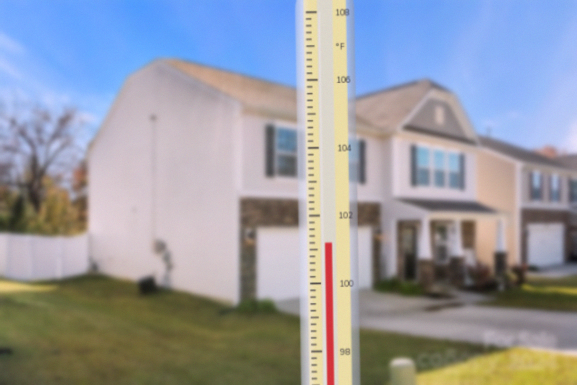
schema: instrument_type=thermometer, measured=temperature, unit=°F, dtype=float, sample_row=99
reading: 101.2
